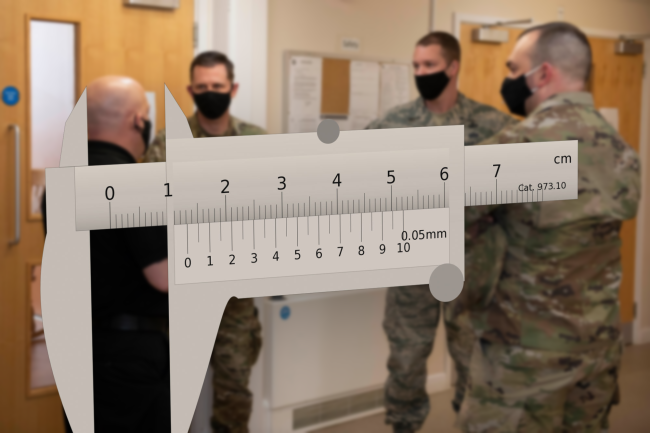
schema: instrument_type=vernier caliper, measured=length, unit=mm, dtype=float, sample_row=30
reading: 13.2
